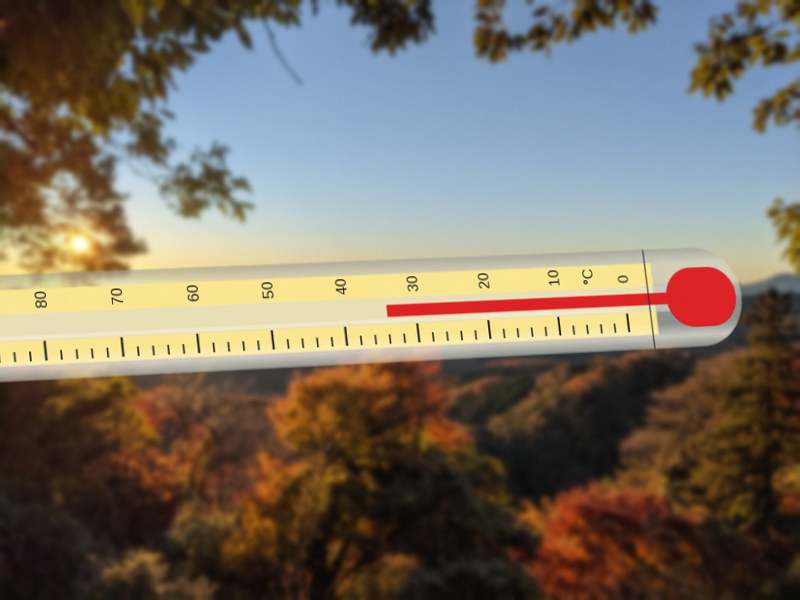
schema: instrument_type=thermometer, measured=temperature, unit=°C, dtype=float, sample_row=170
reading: 34
